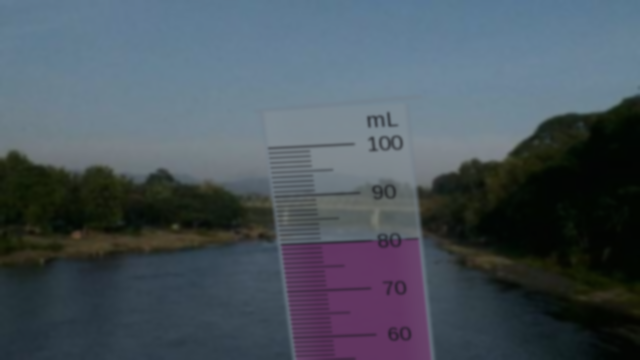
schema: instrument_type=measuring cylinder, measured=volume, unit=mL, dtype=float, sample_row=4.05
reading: 80
